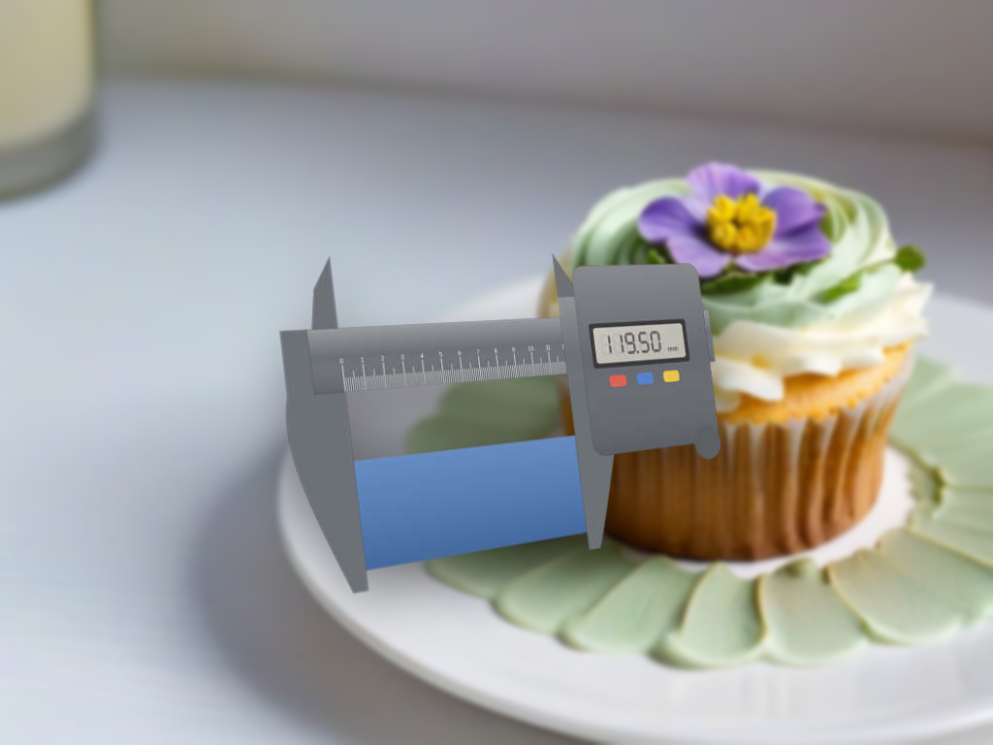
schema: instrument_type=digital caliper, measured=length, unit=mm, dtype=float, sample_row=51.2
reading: 119.50
